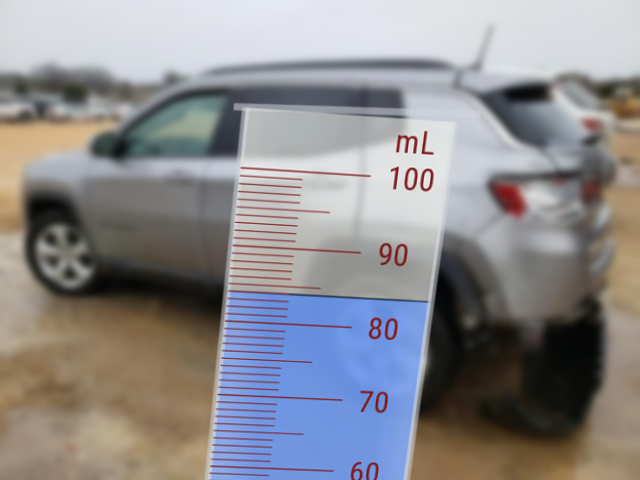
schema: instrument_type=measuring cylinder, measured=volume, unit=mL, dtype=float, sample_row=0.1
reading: 84
